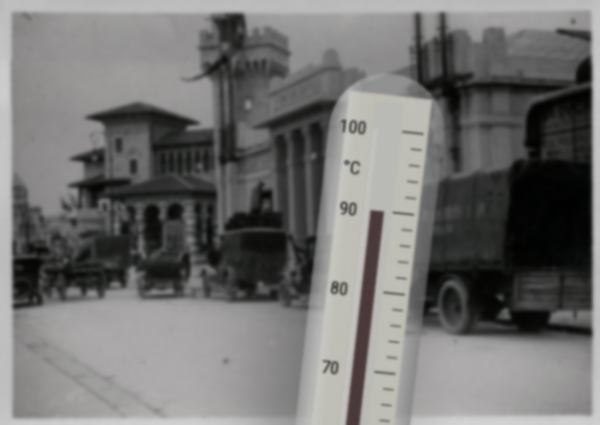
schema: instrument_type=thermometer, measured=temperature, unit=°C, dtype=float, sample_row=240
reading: 90
